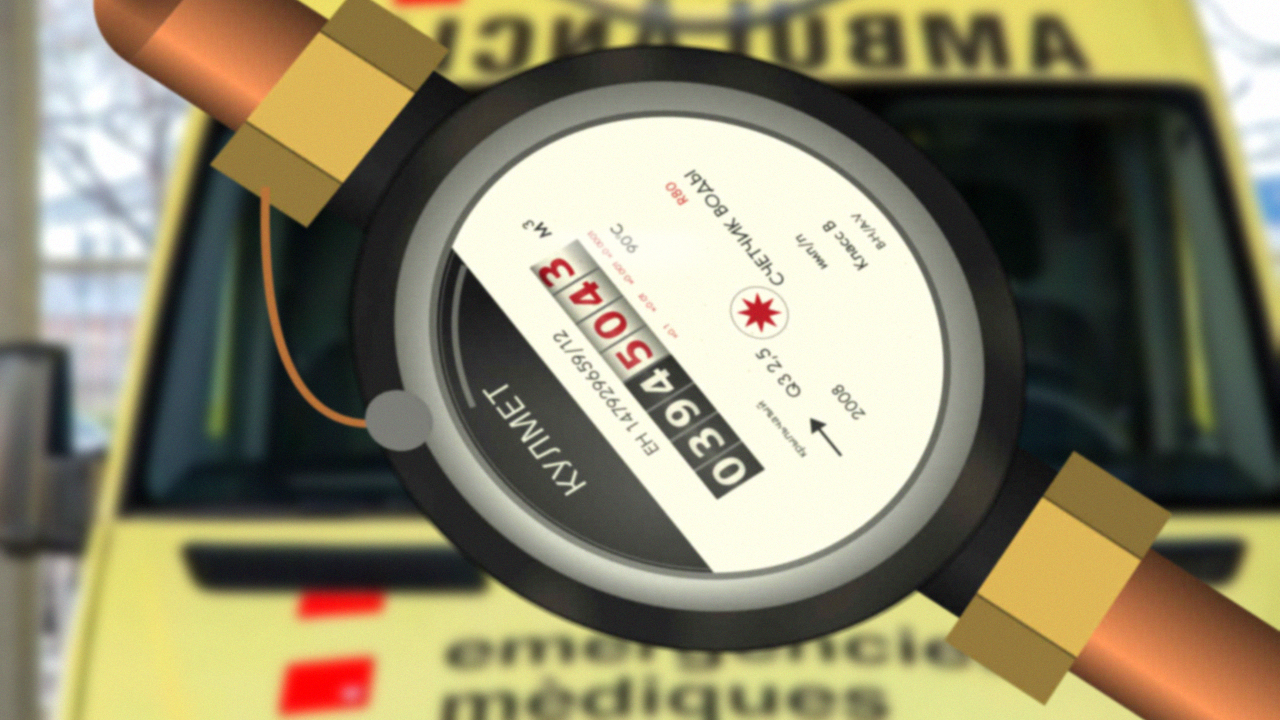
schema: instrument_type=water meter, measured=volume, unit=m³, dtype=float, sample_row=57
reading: 394.5043
